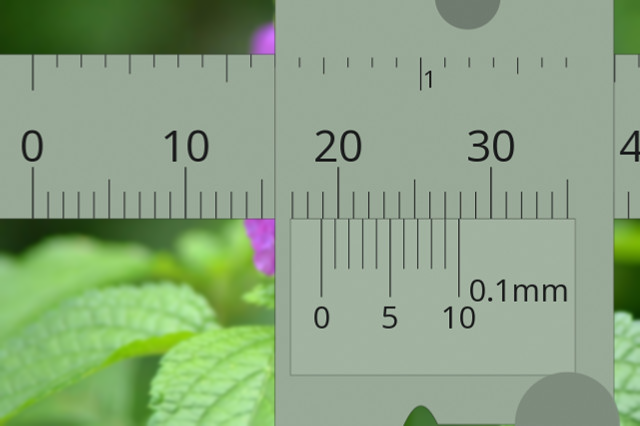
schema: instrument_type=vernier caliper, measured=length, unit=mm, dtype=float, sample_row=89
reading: 18.9
